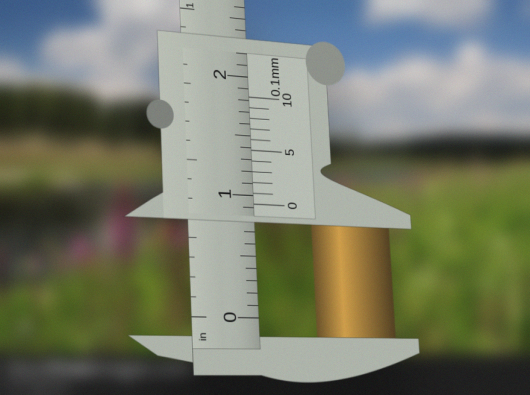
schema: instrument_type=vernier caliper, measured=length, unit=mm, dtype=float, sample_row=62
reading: 9.3
